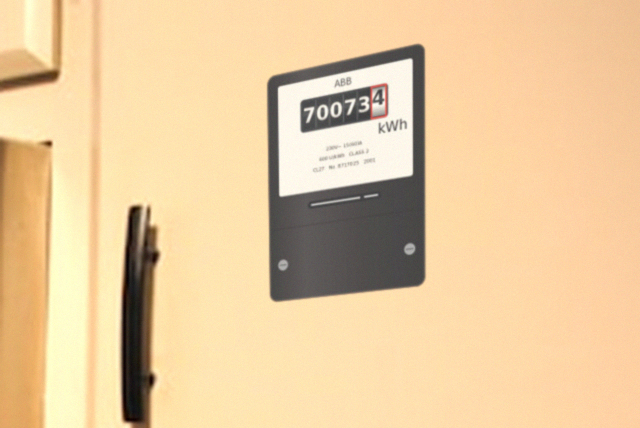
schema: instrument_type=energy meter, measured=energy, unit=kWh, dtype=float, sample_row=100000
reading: 70073.4
